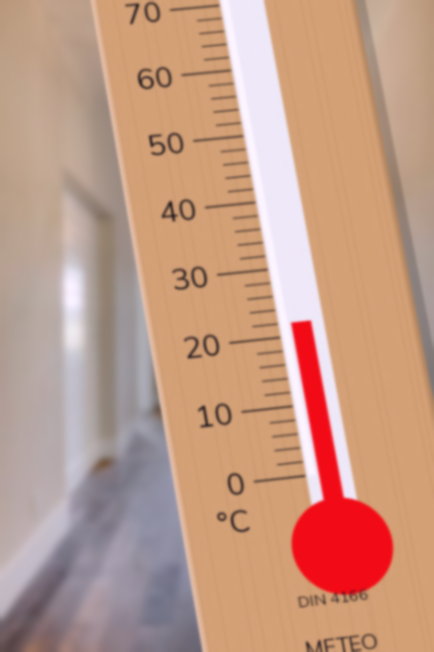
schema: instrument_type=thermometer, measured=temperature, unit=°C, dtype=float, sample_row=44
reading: 22
